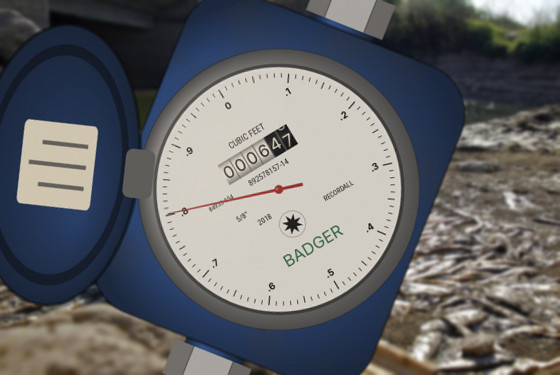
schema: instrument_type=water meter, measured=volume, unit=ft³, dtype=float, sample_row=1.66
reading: 646.80
